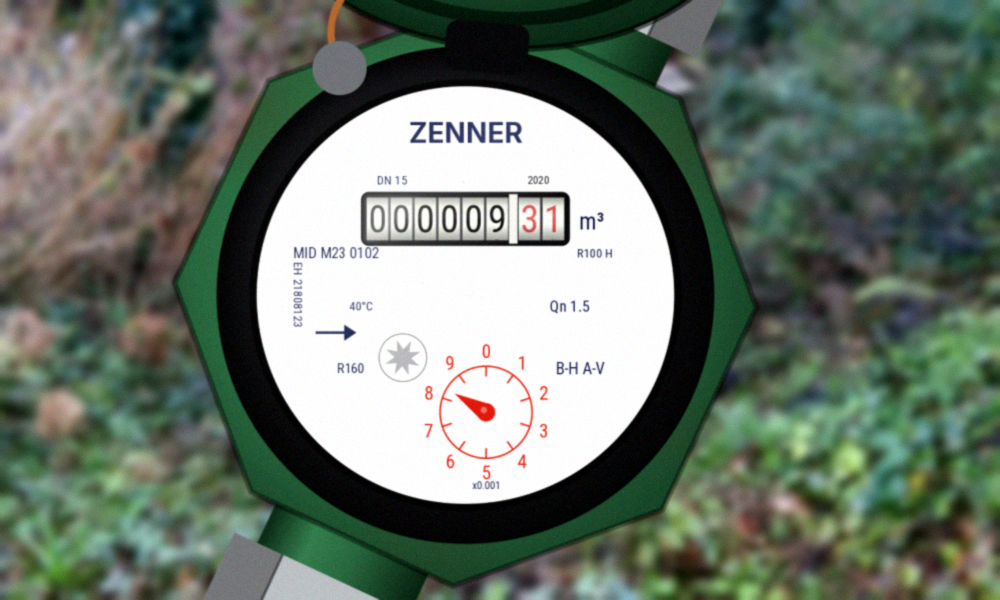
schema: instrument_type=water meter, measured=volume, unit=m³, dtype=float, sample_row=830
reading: 9.318
